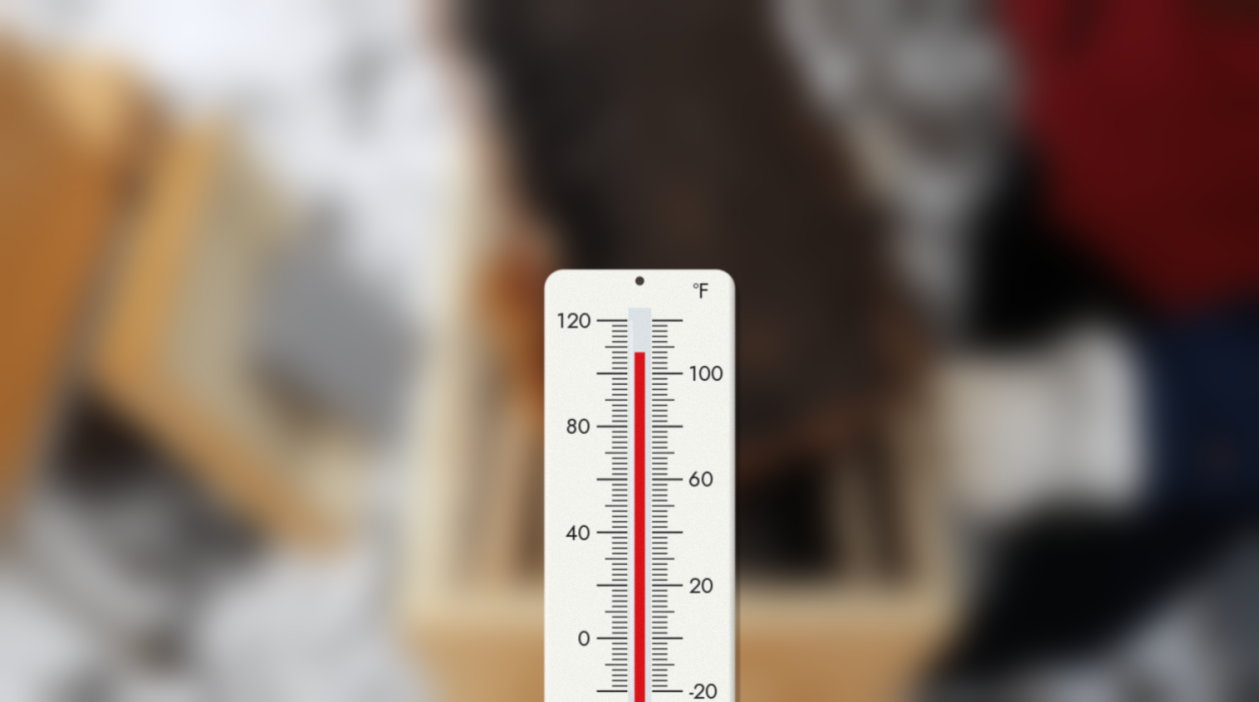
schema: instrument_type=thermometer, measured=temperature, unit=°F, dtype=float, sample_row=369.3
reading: 108
